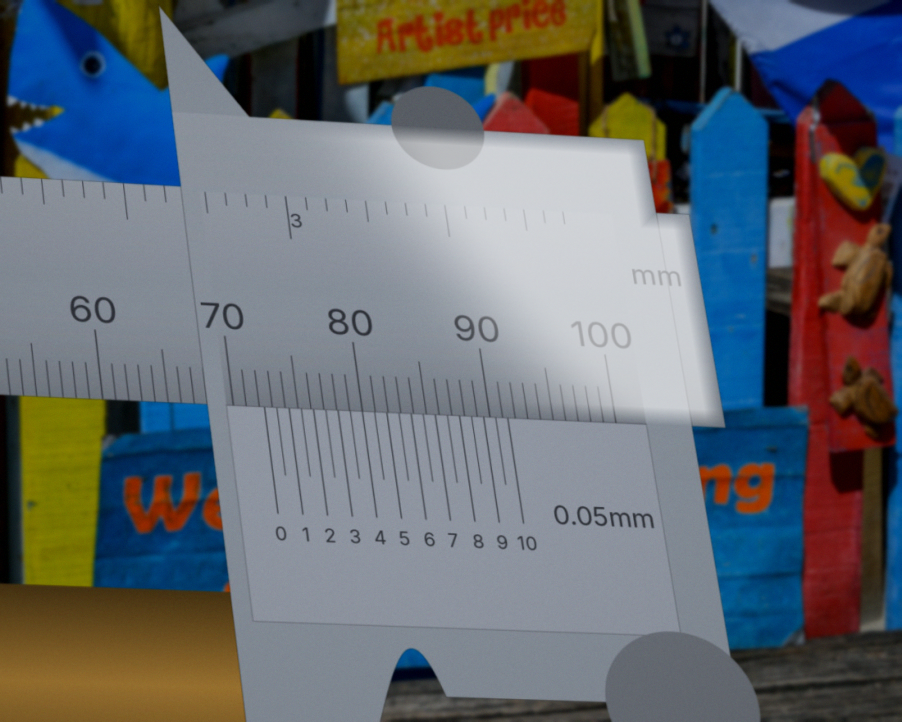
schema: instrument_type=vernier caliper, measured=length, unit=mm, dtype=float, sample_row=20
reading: 72.4
